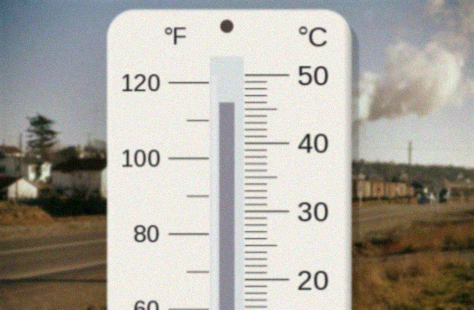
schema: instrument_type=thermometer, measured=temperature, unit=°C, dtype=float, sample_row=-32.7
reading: 46
